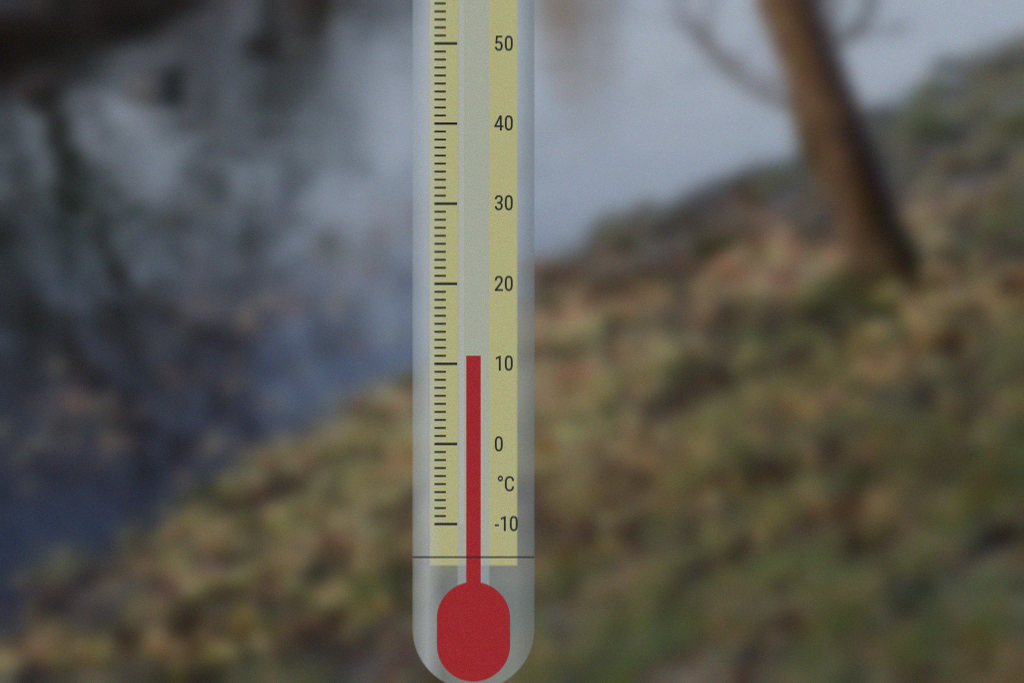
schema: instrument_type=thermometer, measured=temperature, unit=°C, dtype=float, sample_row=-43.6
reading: 11
